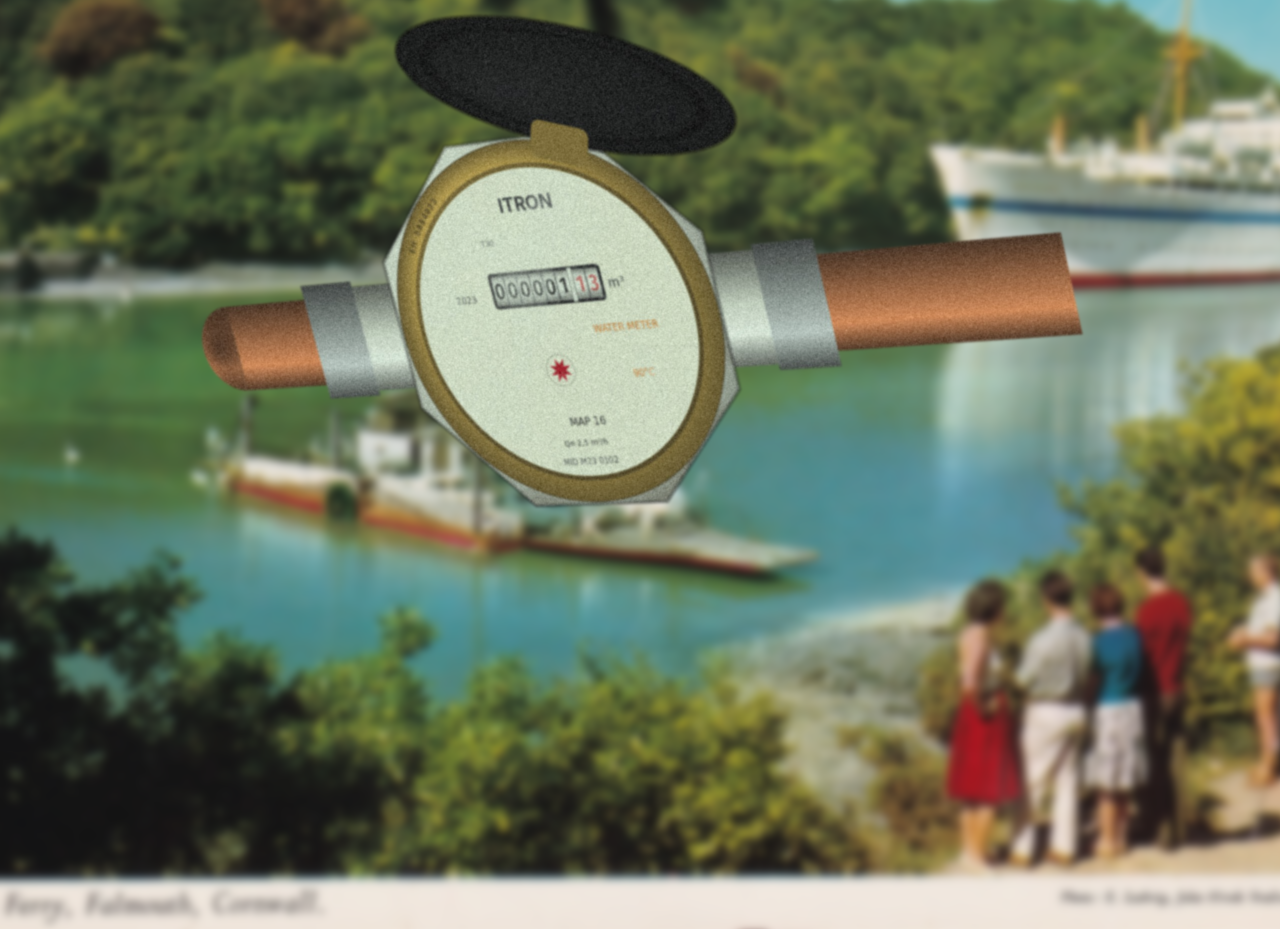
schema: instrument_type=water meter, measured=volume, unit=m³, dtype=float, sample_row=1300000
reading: 1.13
